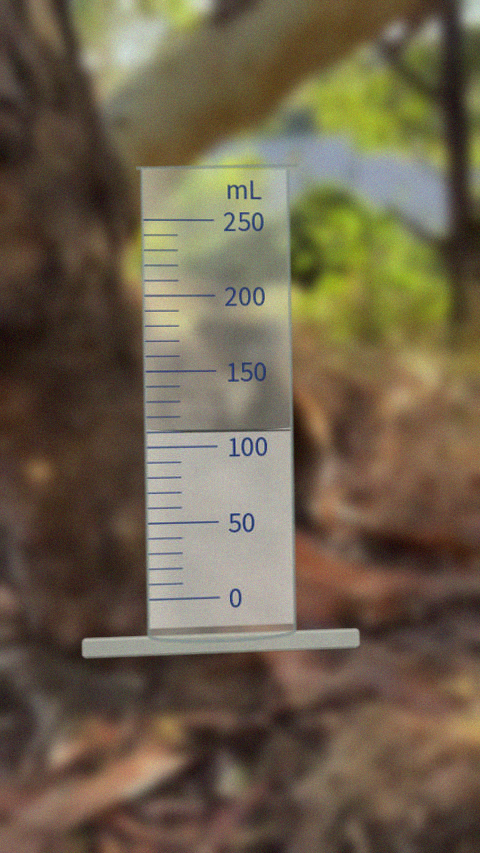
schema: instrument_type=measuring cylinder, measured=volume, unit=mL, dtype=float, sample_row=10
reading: 110
